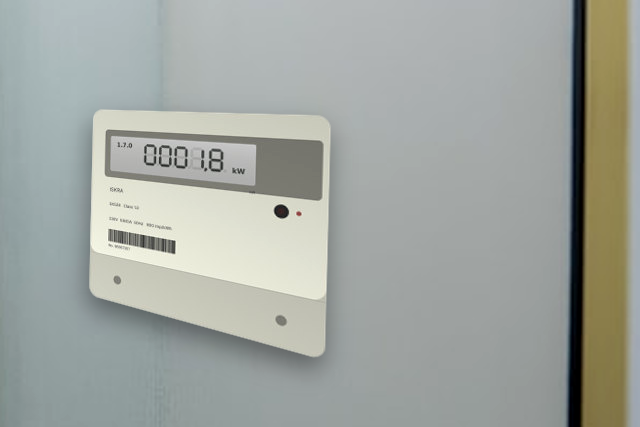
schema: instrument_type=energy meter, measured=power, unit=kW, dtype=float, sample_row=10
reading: 1.8
